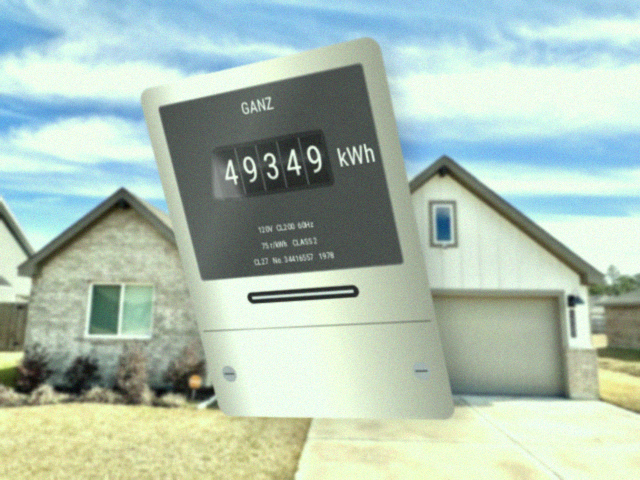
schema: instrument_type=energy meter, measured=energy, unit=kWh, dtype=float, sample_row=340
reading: 49349
